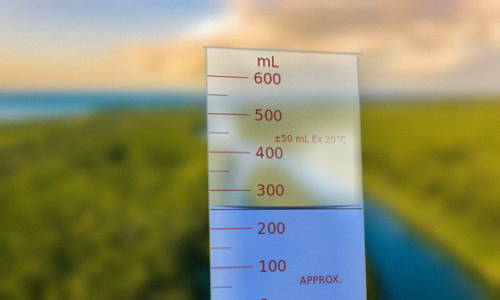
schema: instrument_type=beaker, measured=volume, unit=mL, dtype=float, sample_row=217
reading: 250
